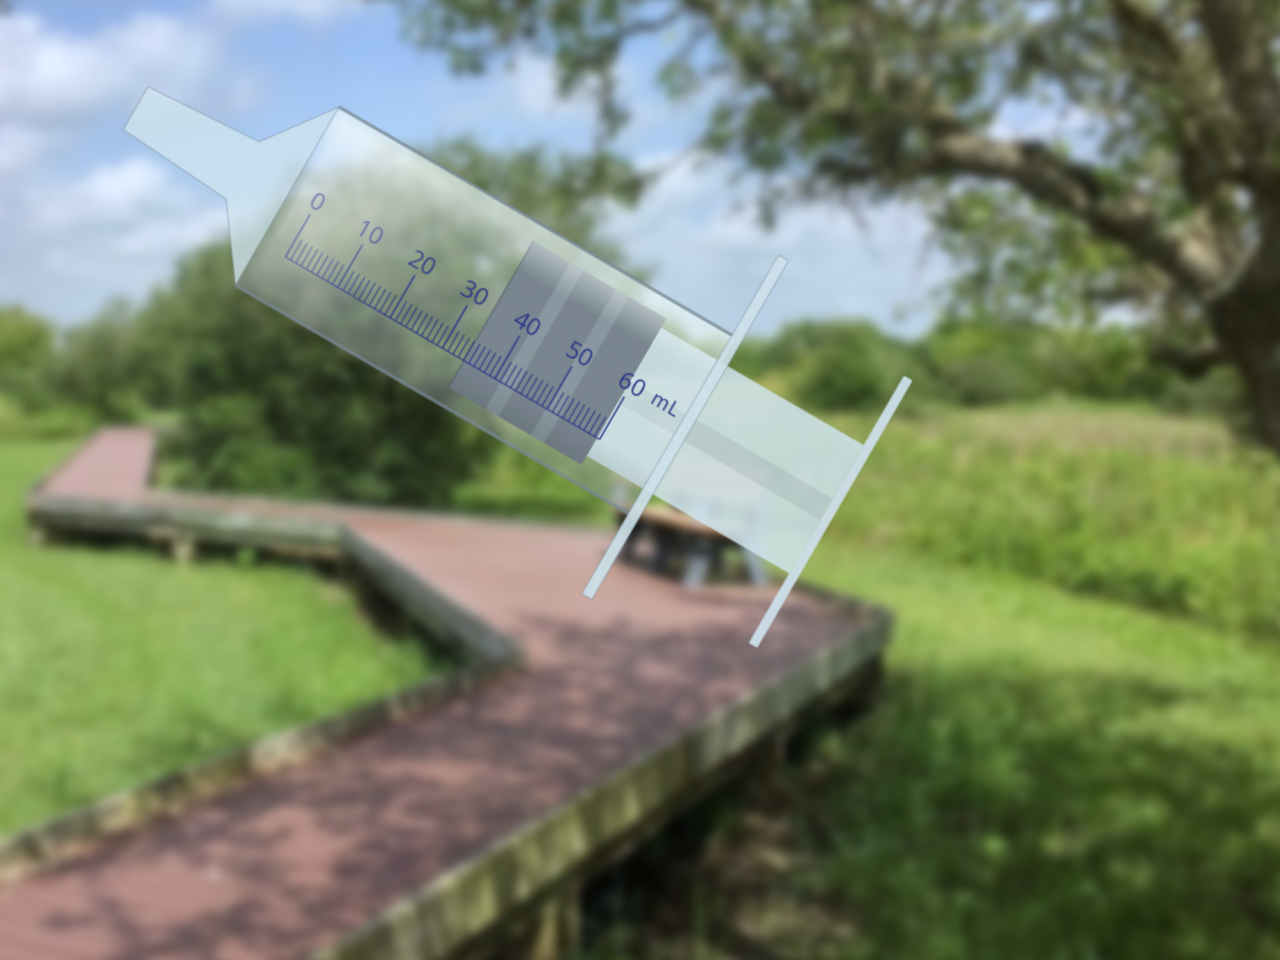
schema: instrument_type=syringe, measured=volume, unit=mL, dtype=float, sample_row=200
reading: 34
